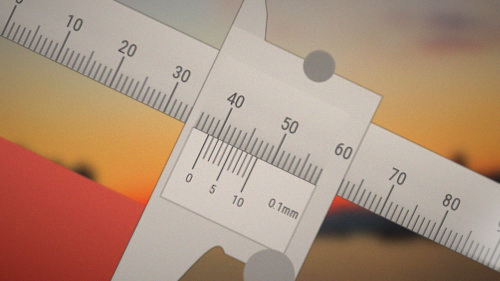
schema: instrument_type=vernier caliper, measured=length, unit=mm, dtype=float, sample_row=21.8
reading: 38.4
